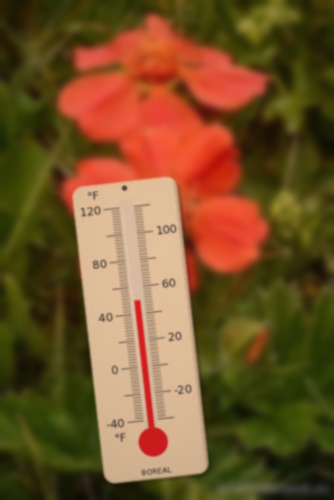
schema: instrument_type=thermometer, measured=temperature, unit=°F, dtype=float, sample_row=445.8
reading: 50
